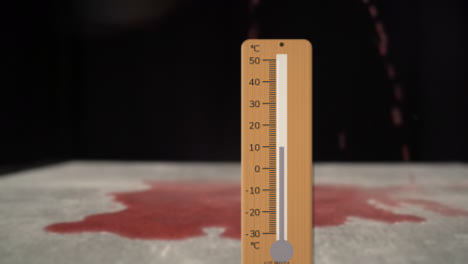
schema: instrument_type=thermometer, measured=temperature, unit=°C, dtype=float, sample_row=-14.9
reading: 10
